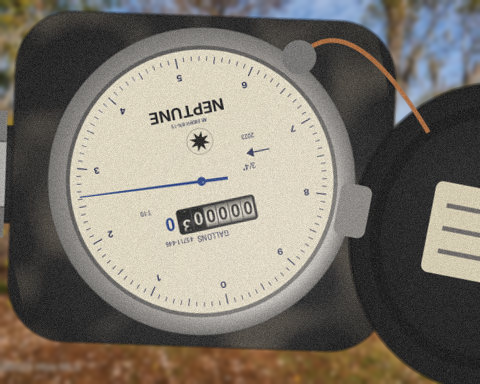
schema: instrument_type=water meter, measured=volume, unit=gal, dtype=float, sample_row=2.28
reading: 32.6
